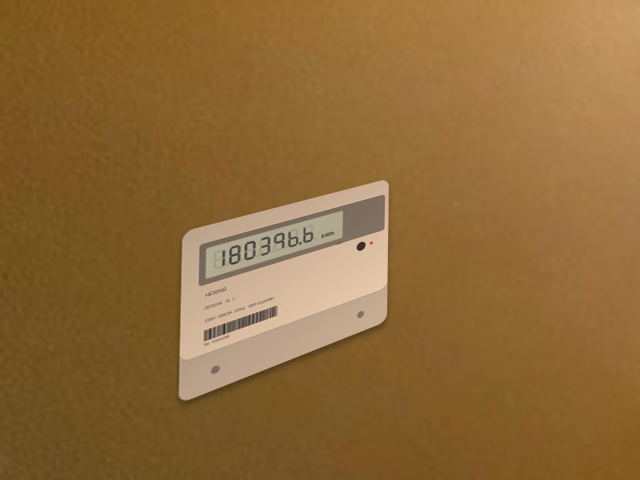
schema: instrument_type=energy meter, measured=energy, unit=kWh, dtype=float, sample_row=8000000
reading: 180396.6
